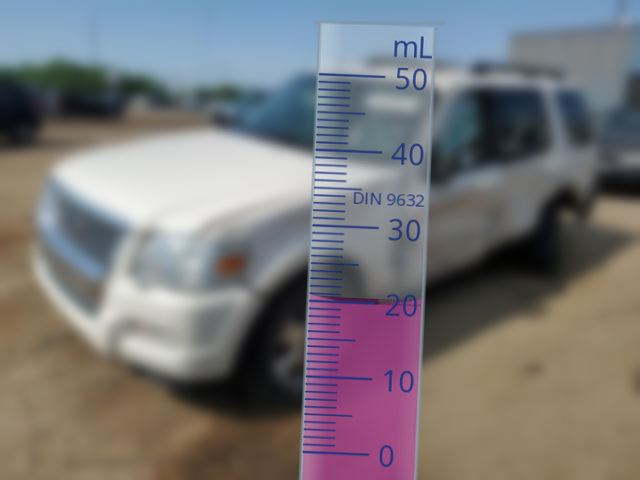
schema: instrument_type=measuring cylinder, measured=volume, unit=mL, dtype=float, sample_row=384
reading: 20
